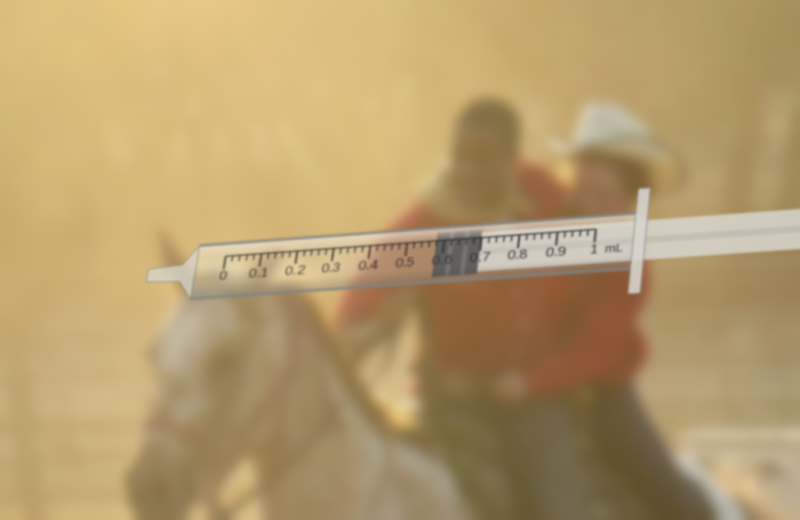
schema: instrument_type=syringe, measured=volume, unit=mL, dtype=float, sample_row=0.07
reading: 0.58
